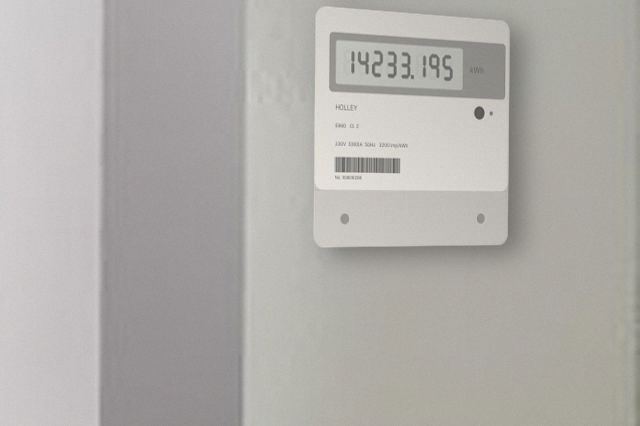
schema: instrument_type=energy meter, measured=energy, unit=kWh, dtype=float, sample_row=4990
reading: 14233.195
